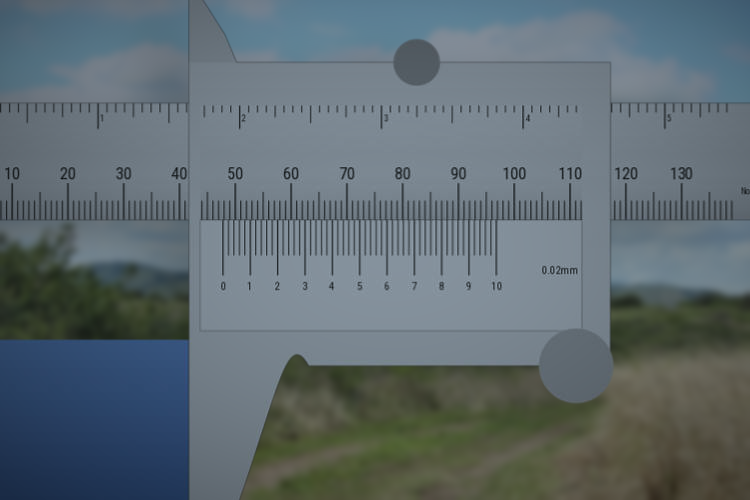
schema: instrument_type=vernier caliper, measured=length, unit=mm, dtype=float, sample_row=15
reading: 47.8
